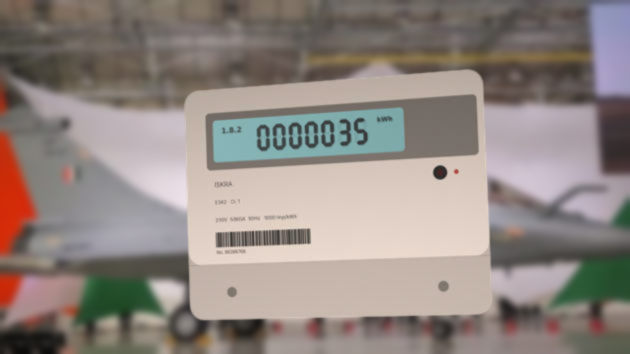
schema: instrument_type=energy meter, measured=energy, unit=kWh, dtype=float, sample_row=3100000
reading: 35
